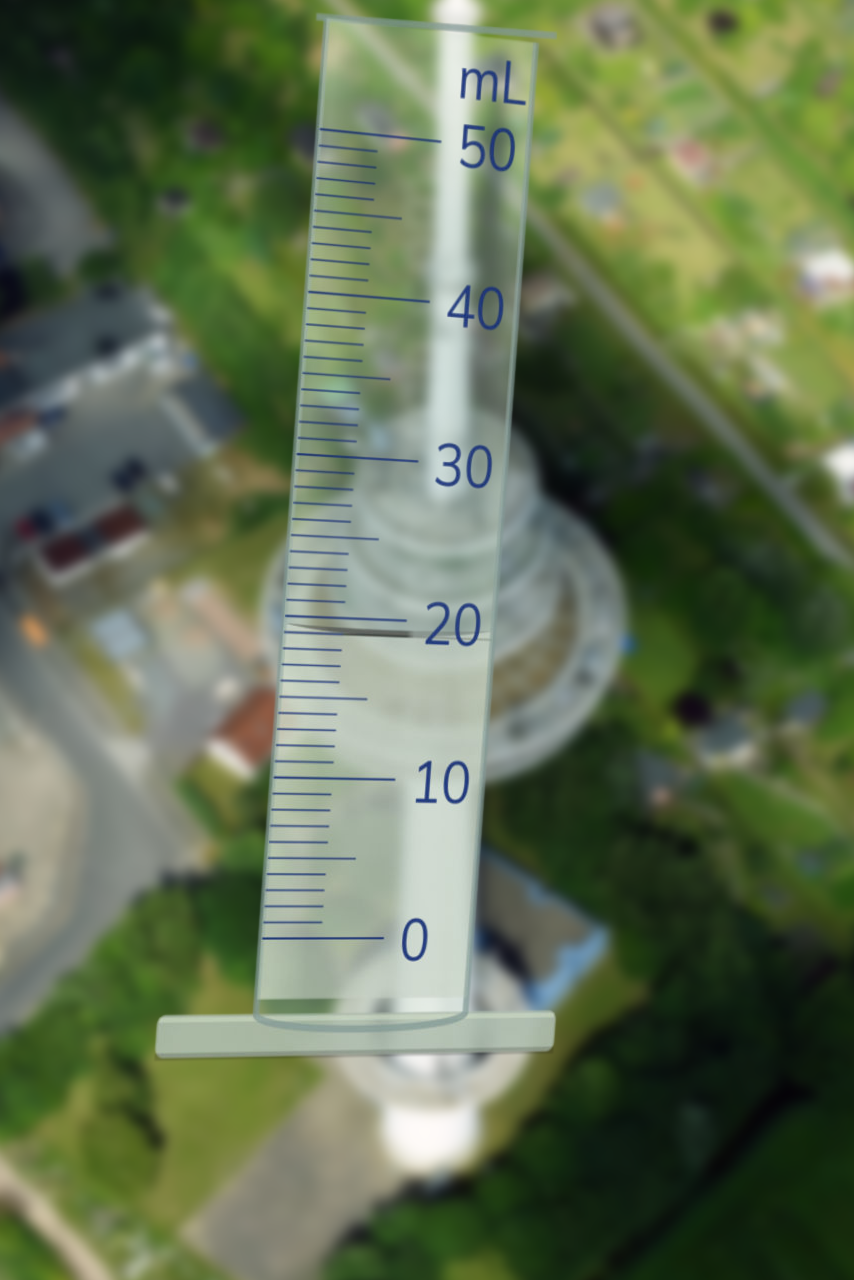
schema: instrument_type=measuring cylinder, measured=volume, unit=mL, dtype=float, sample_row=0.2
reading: 19
